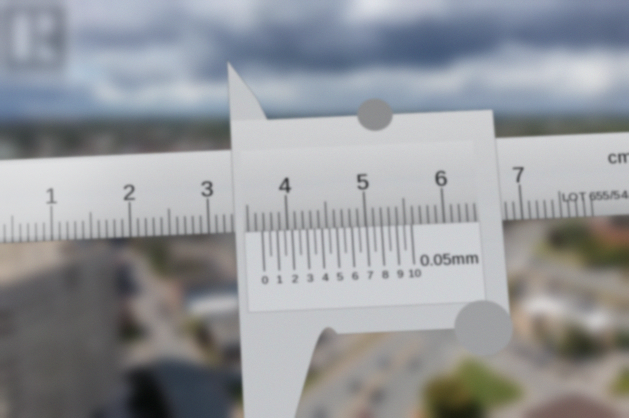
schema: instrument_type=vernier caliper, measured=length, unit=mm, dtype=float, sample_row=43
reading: 36.8
